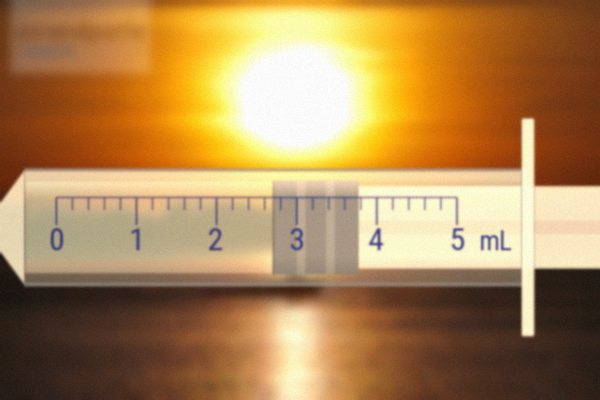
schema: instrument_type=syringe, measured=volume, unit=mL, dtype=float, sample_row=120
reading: 2.7
